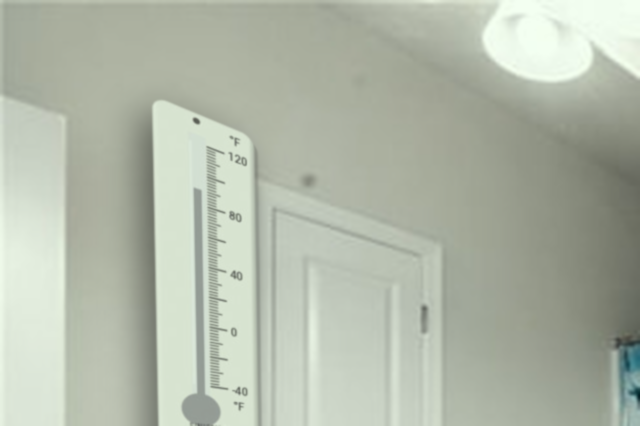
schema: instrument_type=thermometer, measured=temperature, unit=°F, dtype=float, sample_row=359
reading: 90
